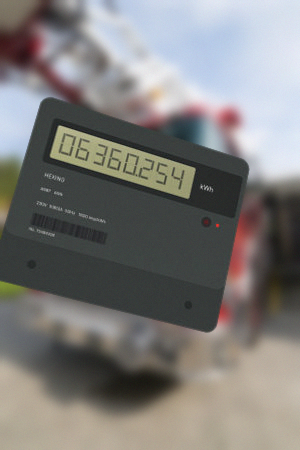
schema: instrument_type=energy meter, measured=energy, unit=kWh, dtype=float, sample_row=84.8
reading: 6360.254
